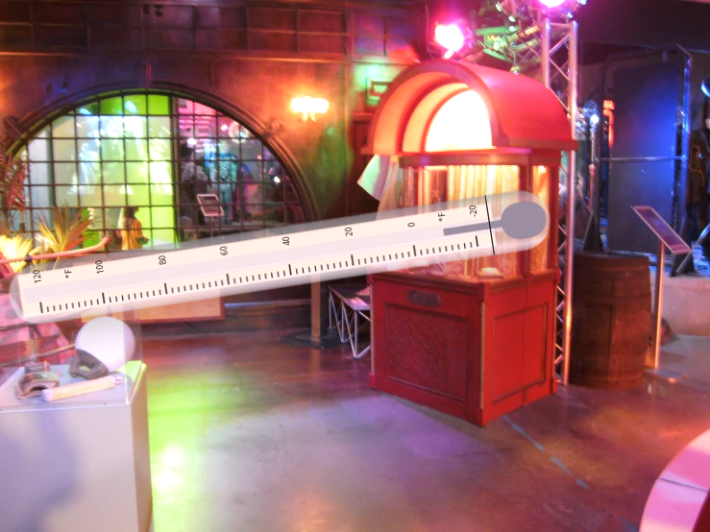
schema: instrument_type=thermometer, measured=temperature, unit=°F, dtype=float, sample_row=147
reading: -10
